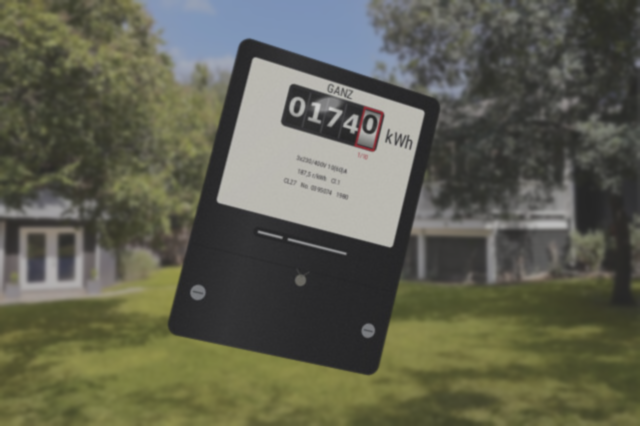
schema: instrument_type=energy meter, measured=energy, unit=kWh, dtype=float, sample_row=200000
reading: 174.0
